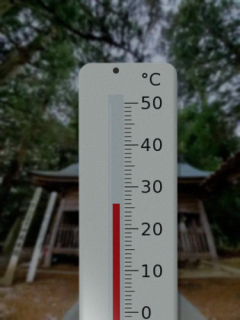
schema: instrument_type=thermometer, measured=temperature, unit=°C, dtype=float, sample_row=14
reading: 26
